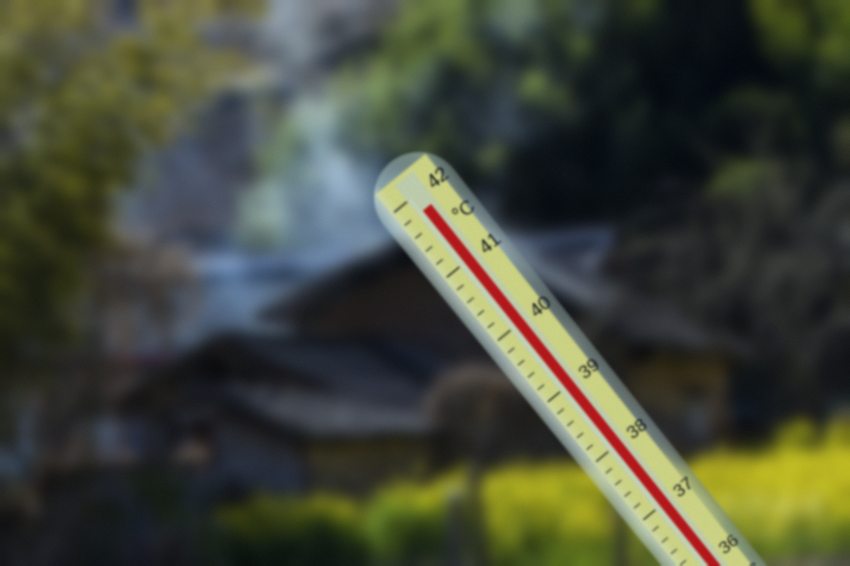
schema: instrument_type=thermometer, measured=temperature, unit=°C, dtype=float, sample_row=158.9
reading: 41.8
